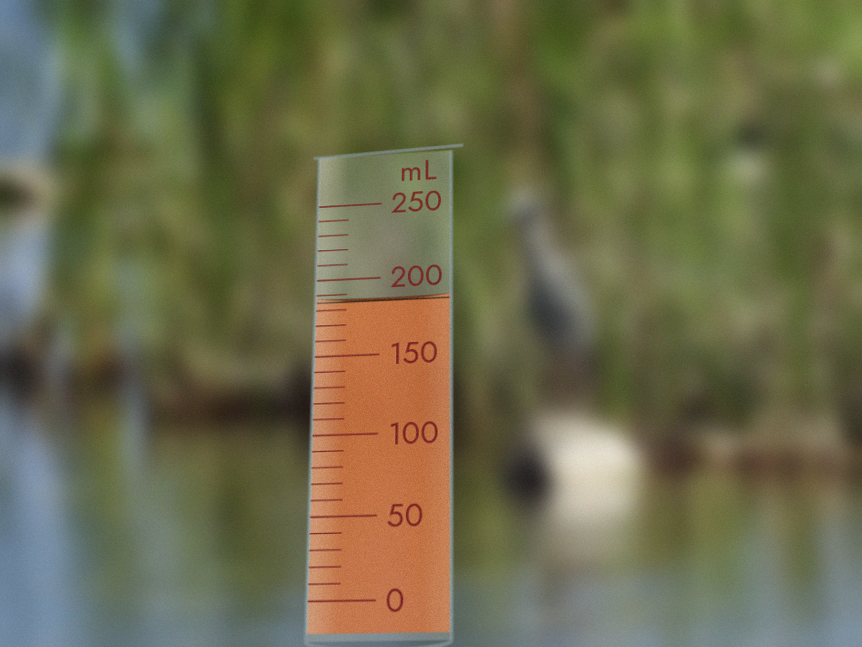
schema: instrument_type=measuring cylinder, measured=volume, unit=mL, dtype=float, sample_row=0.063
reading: 185
